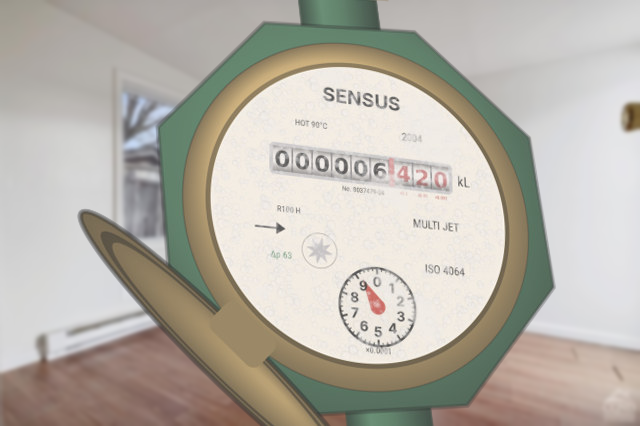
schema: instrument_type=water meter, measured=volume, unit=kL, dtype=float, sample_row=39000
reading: 6.4199
